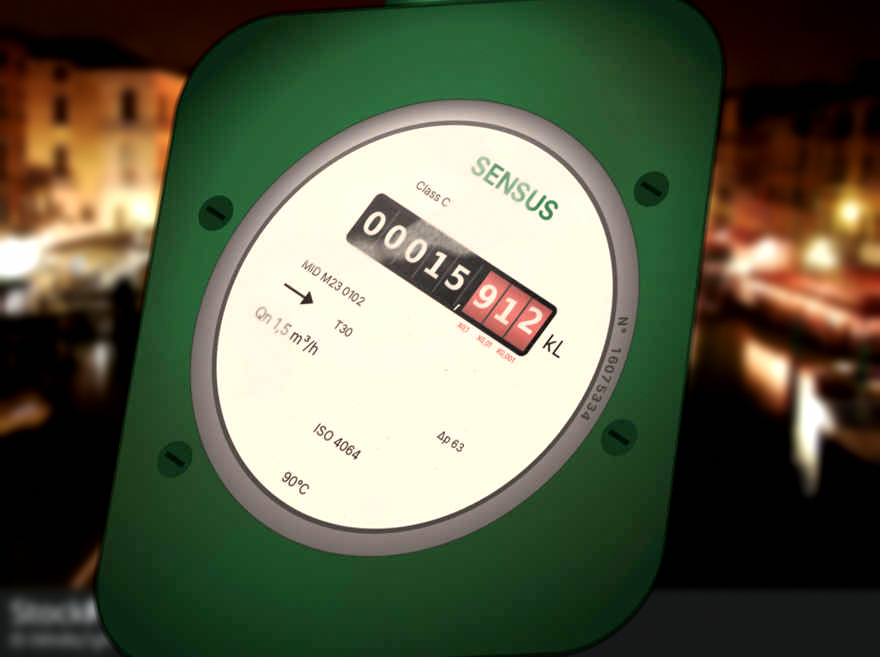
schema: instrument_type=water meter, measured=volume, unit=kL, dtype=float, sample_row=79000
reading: 15.912
